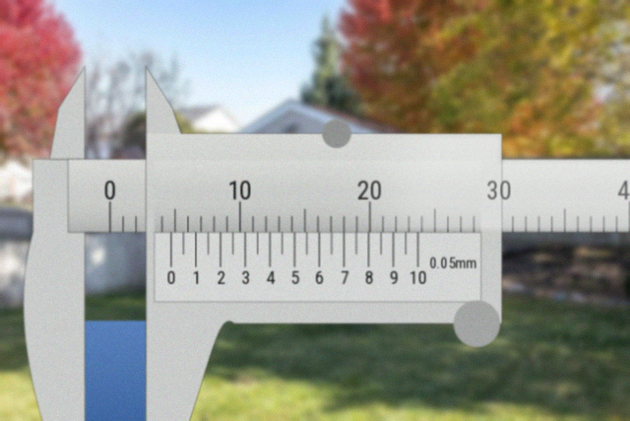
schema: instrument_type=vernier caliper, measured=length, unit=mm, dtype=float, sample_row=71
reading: 4.7
